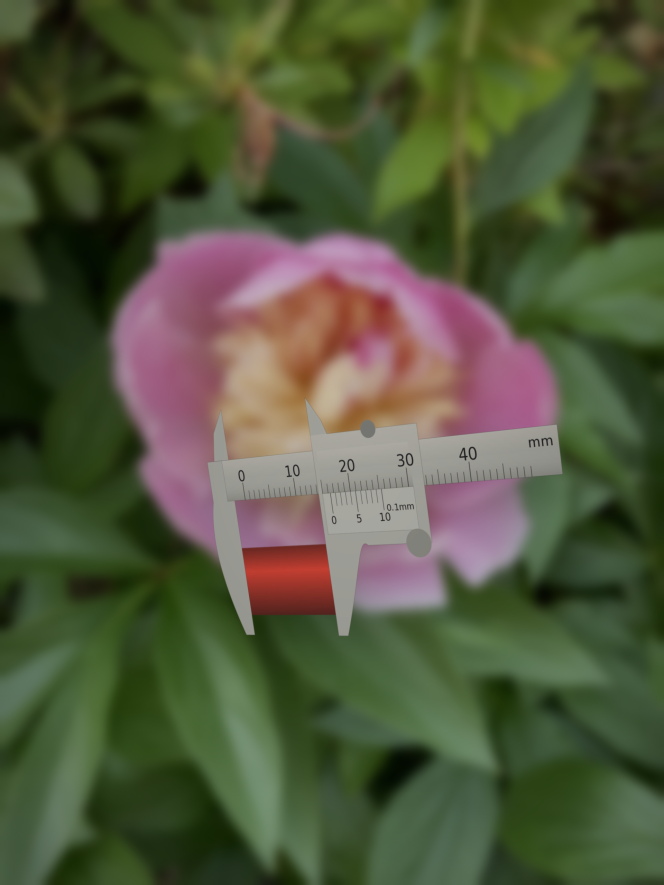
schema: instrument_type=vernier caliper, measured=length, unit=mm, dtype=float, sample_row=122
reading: 16.4
